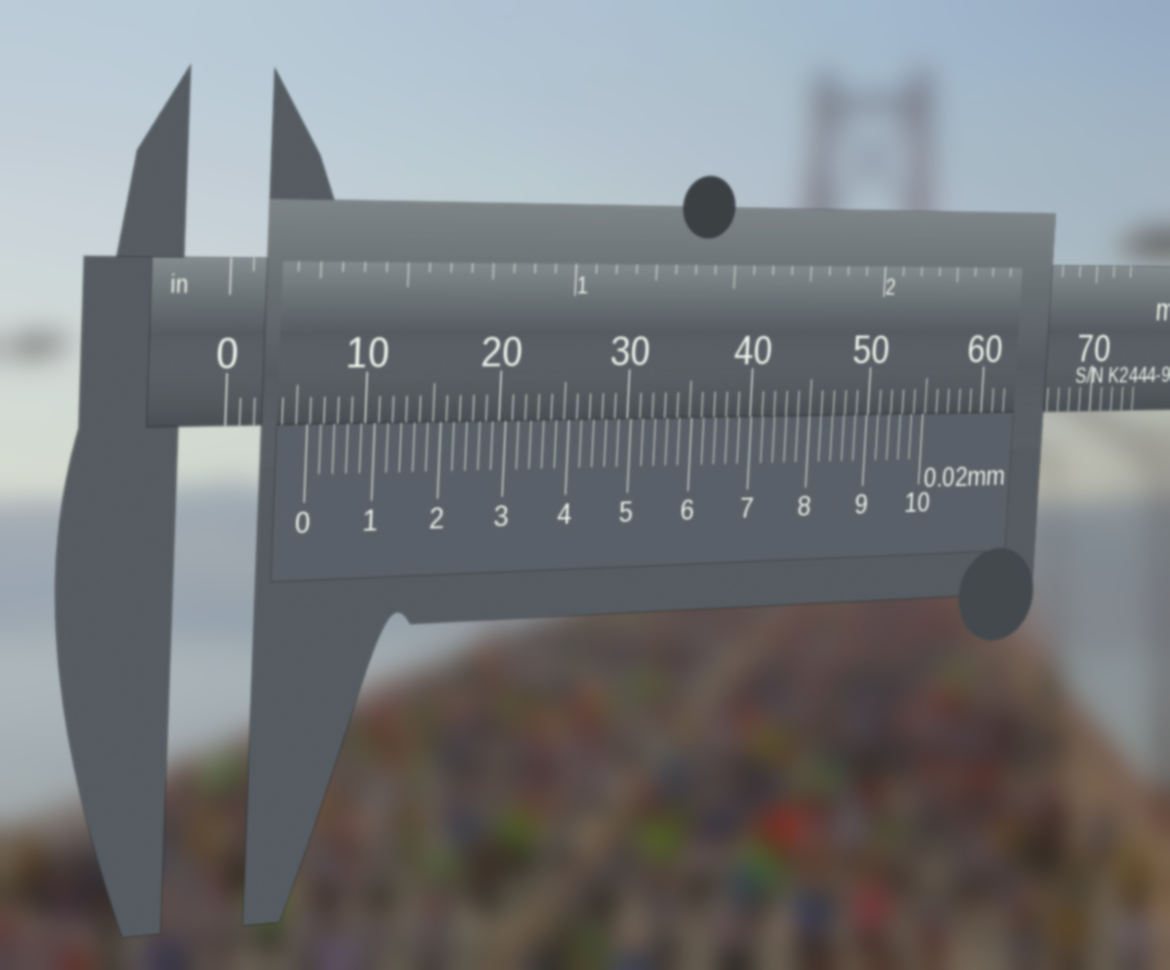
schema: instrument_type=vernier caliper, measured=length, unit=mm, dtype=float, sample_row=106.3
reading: 5.8
